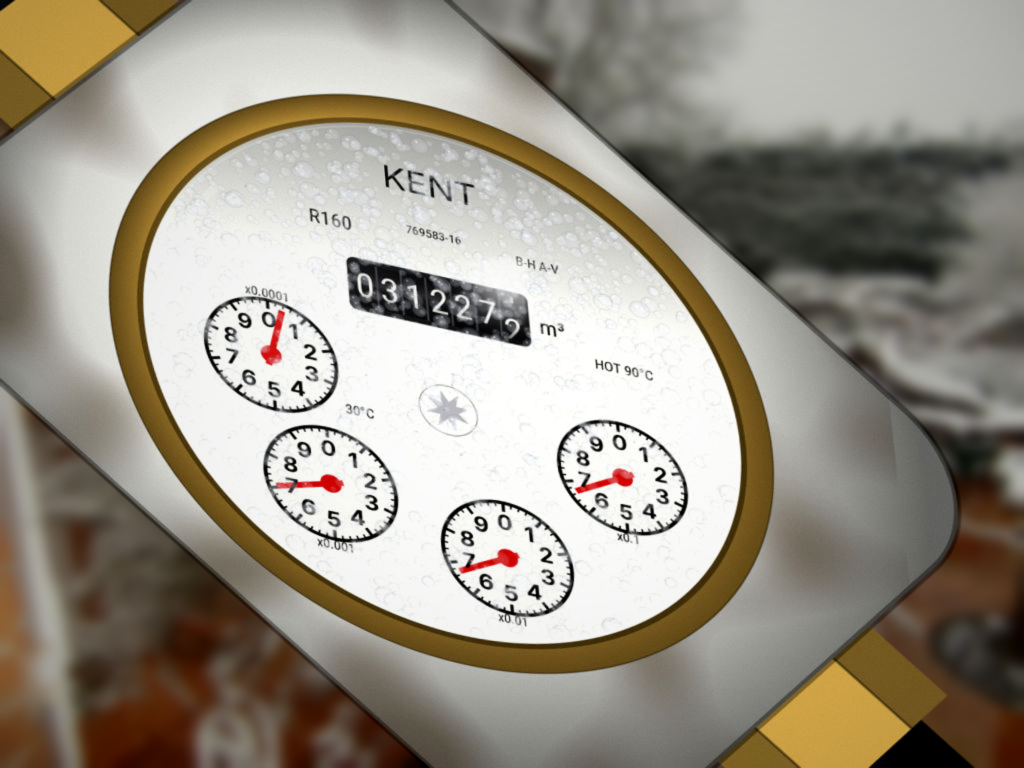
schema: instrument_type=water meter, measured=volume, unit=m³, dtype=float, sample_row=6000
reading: 312271.6670
